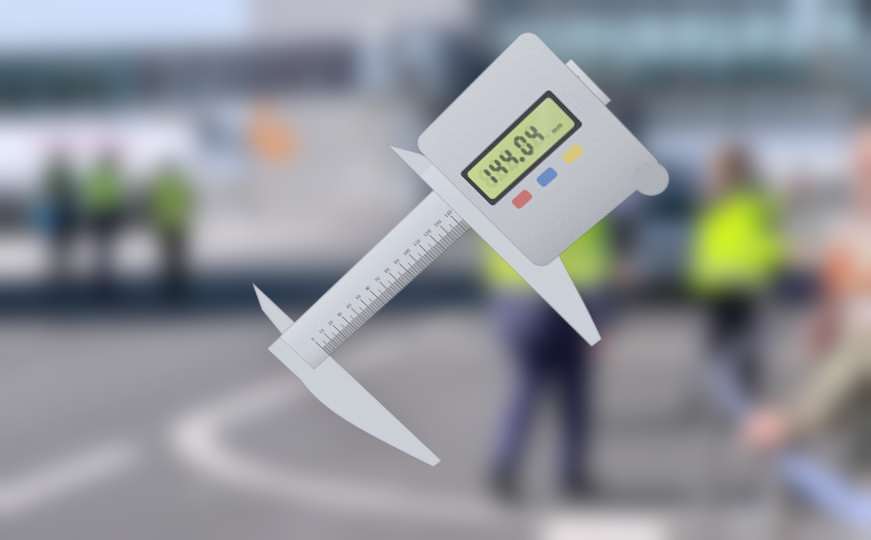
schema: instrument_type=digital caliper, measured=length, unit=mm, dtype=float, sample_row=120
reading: 144.04
